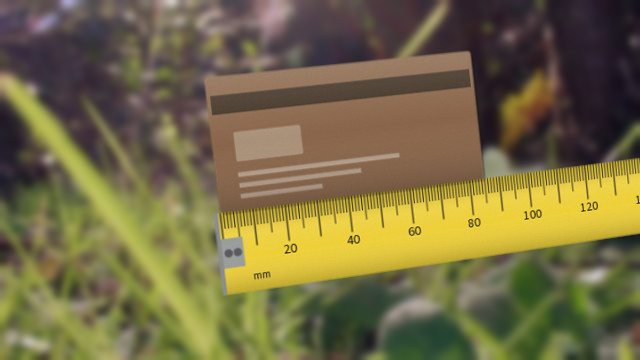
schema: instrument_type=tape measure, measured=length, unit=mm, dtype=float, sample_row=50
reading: 85
